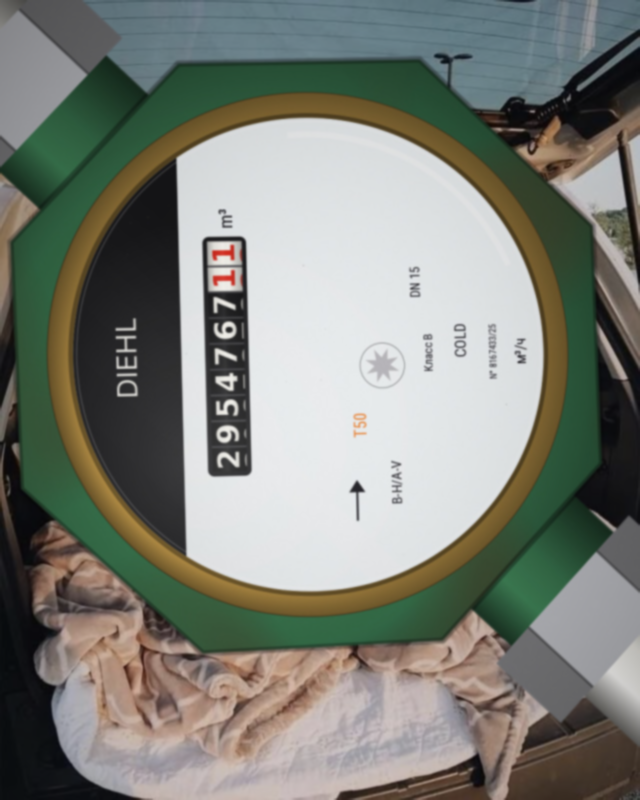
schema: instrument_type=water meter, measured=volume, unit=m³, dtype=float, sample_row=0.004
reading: 2954767.11
